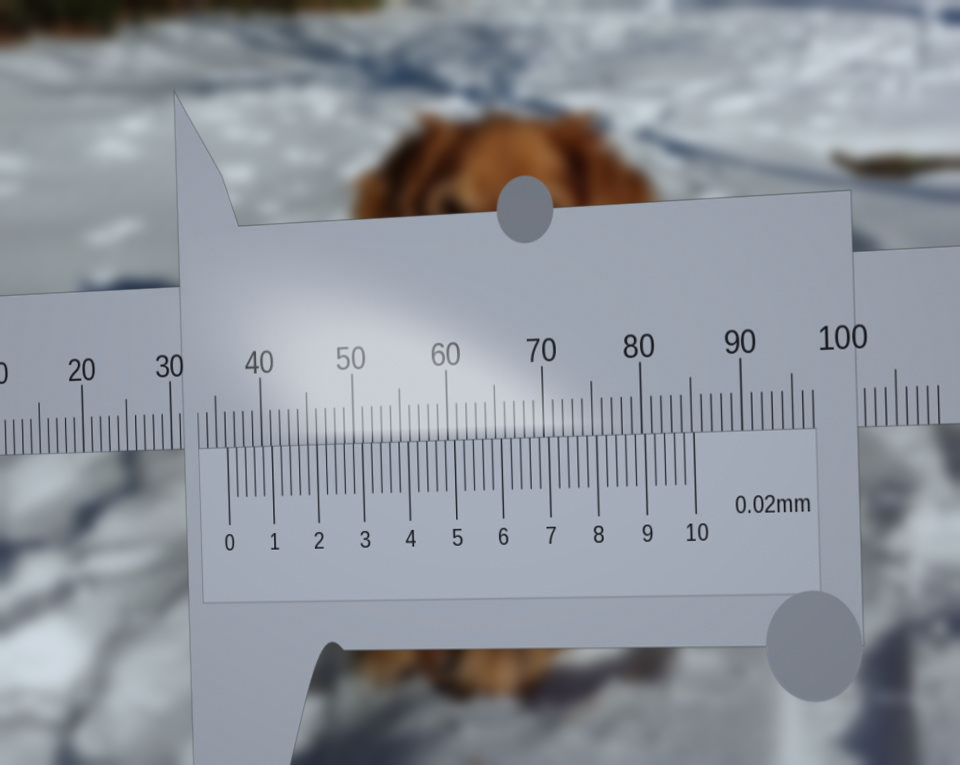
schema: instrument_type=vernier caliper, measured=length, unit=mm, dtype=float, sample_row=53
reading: 36.2
